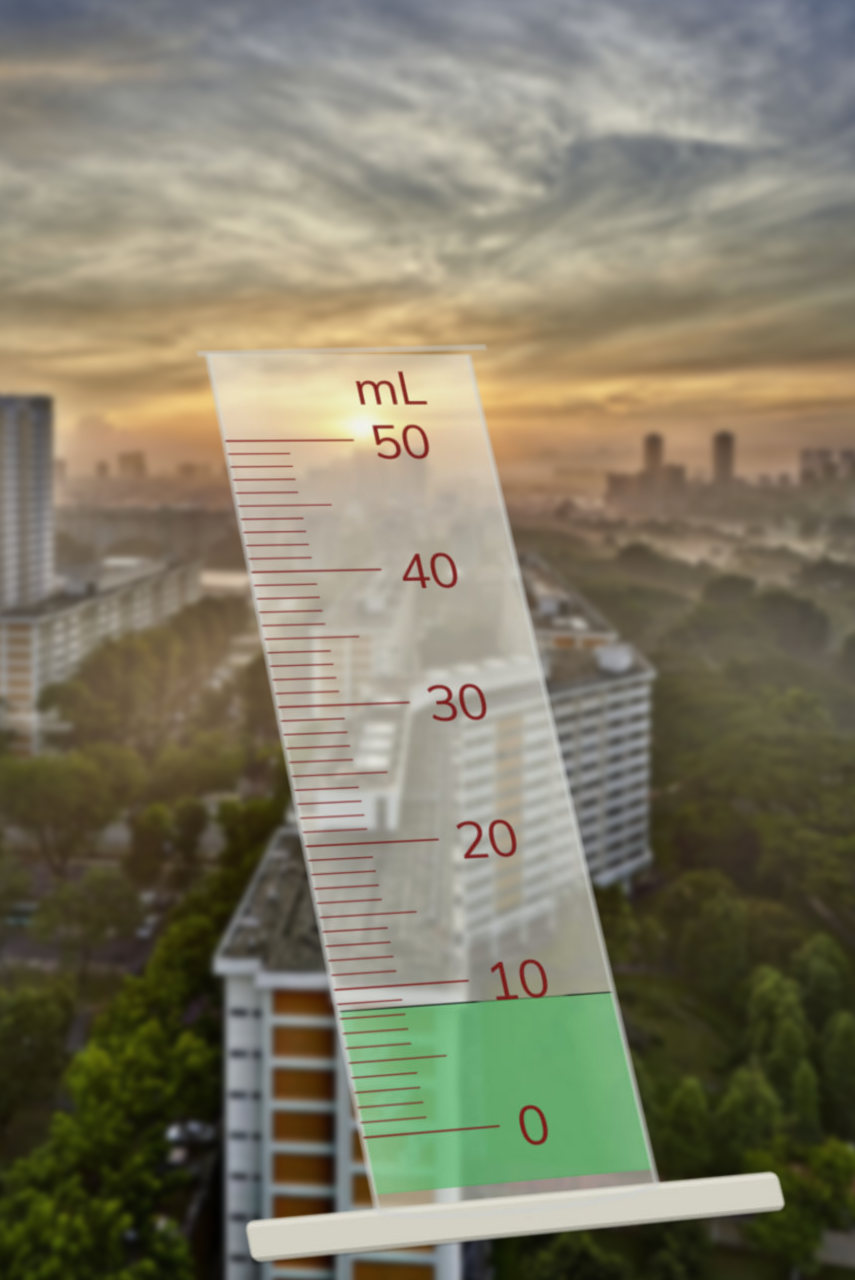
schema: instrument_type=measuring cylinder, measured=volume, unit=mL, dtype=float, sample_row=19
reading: 8.5
